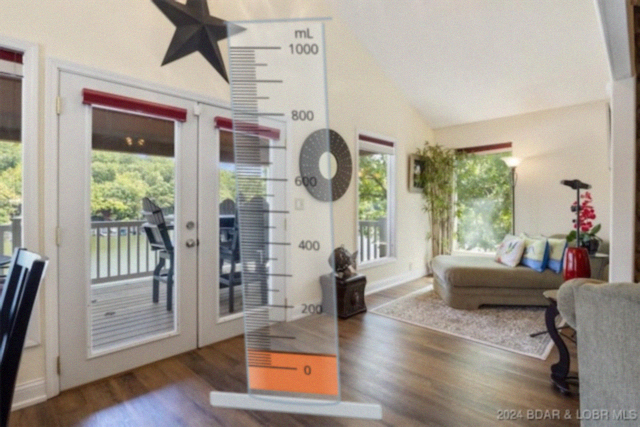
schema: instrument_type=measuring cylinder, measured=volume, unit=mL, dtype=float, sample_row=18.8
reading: 50
